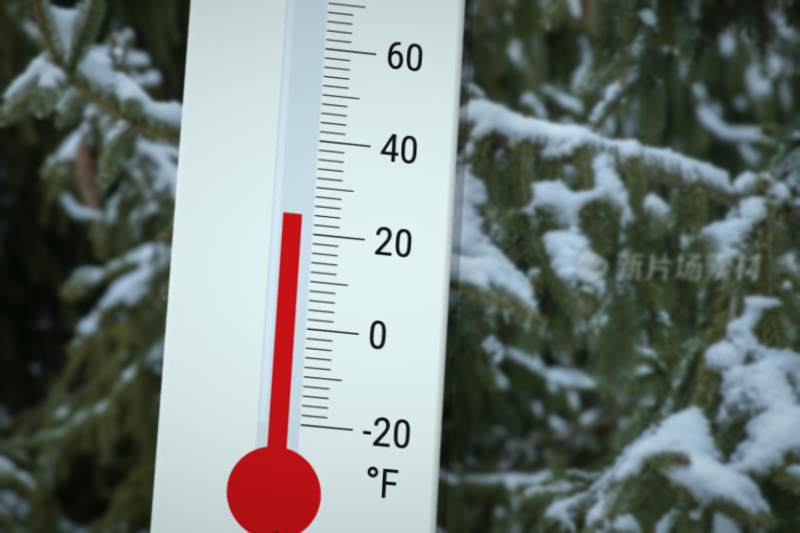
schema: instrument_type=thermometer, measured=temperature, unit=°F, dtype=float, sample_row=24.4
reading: 24
